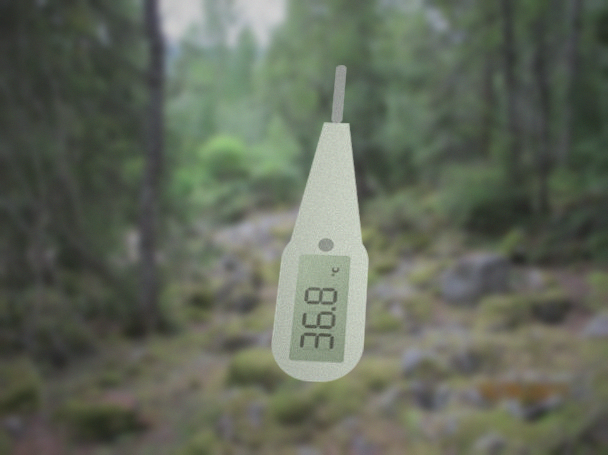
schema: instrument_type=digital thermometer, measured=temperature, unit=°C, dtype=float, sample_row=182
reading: 36.8
